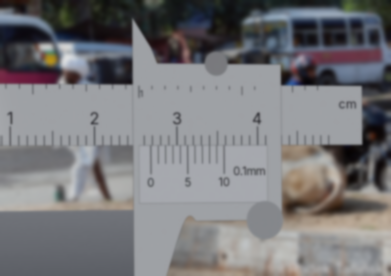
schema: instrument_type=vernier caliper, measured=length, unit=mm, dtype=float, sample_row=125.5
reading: 26.8
